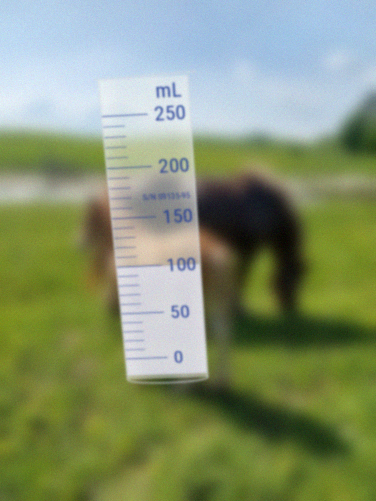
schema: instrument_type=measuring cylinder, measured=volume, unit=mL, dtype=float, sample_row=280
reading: 100
